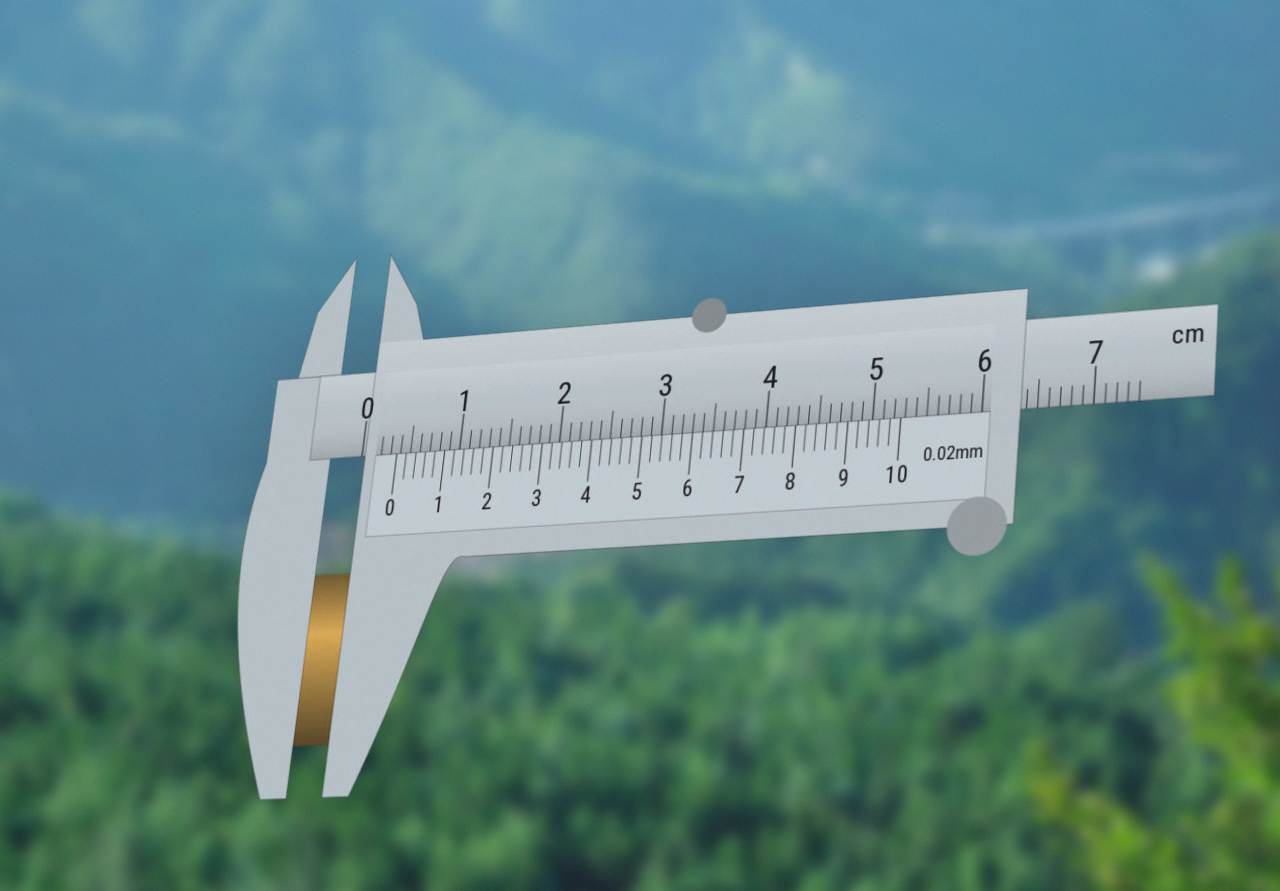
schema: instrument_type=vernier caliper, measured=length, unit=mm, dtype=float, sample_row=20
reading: 3.6
